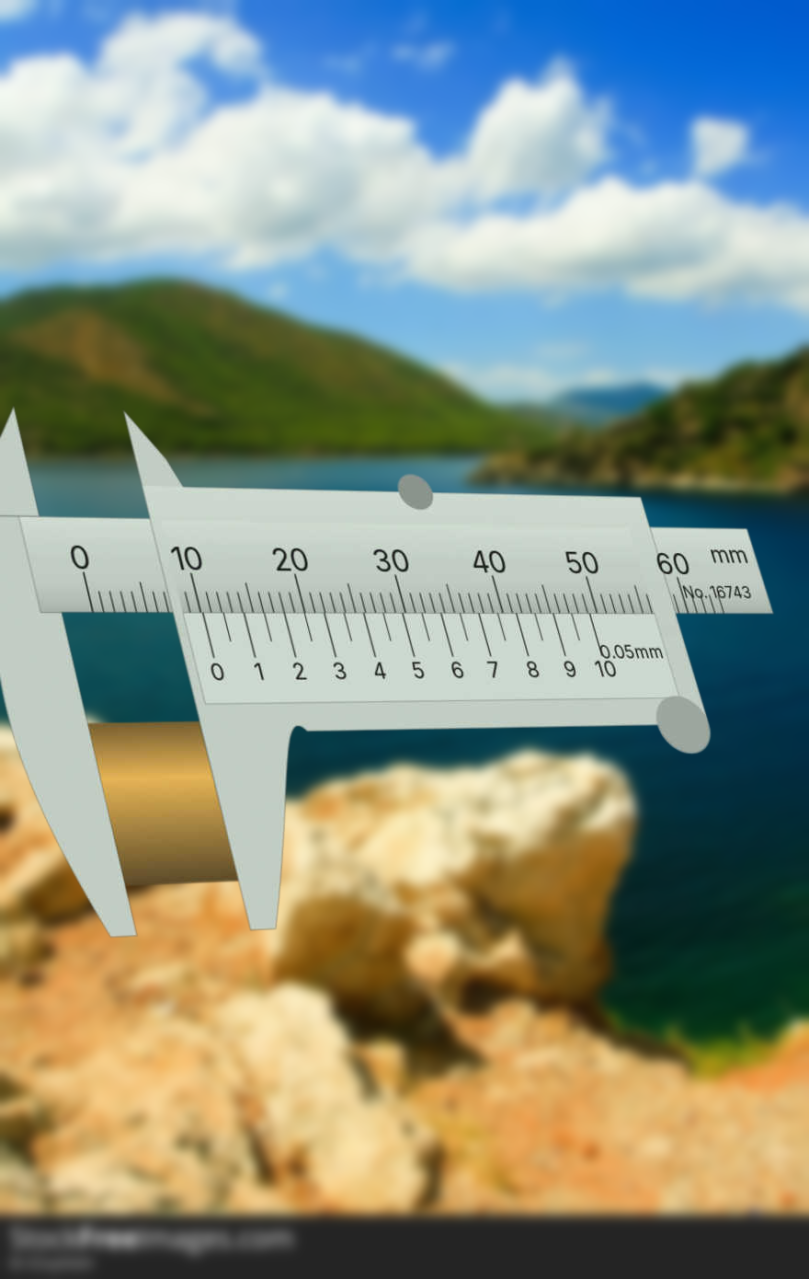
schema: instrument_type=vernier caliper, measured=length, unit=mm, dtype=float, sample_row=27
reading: 10.2
